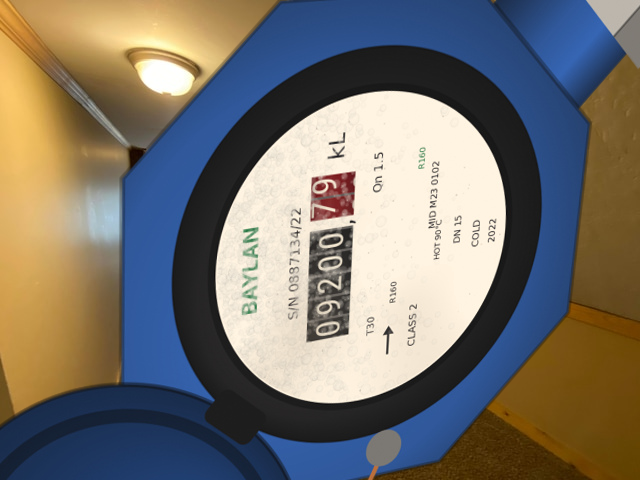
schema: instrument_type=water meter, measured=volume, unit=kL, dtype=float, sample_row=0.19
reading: 9200.79
